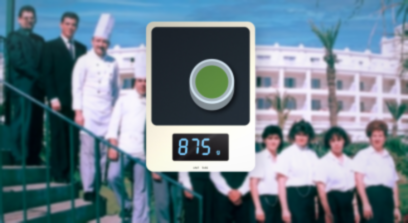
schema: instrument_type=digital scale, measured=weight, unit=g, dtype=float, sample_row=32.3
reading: 875
